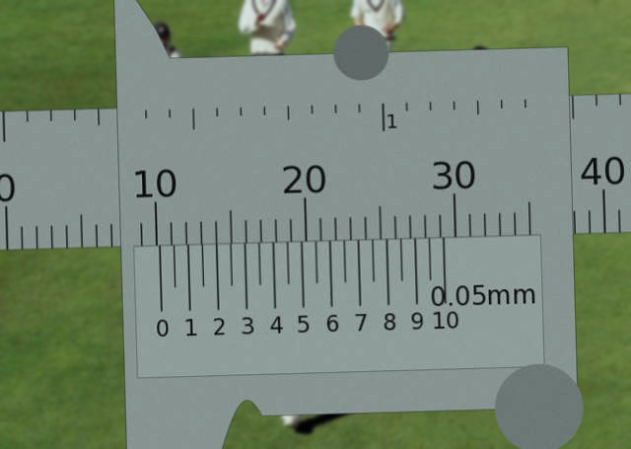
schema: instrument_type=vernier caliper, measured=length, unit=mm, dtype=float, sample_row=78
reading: 10.2
